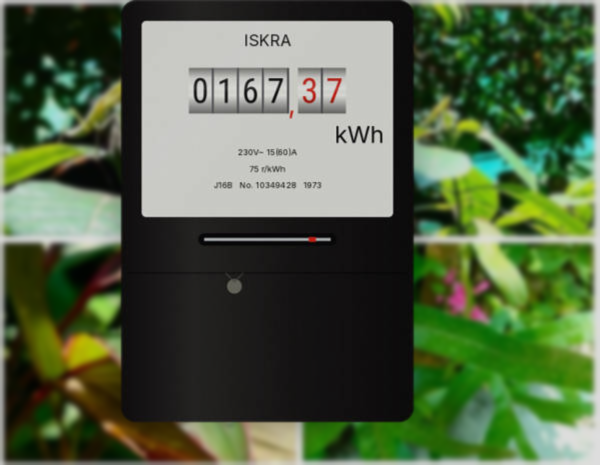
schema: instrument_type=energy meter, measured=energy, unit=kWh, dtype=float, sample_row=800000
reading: 167.37
